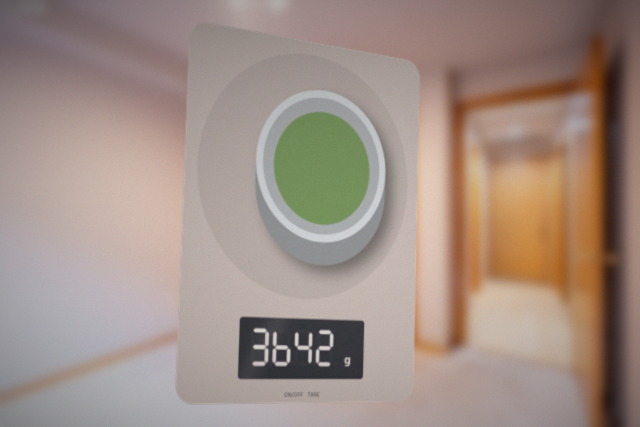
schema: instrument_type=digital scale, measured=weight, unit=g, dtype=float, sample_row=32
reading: 3642
